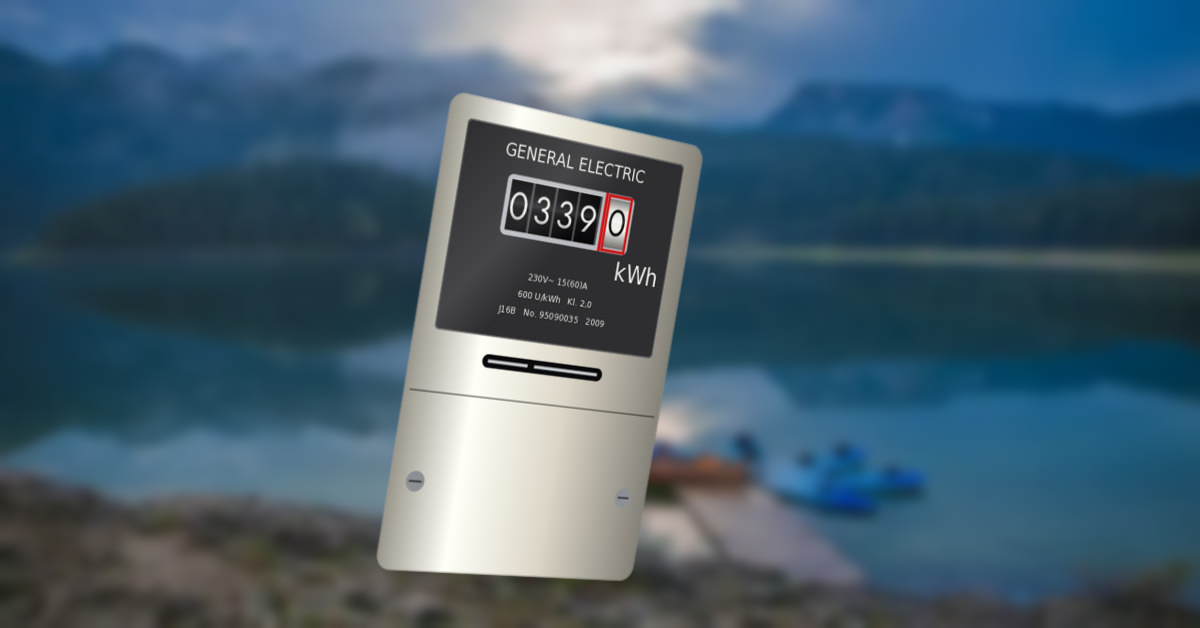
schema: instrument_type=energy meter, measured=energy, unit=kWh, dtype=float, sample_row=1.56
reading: 339.0
